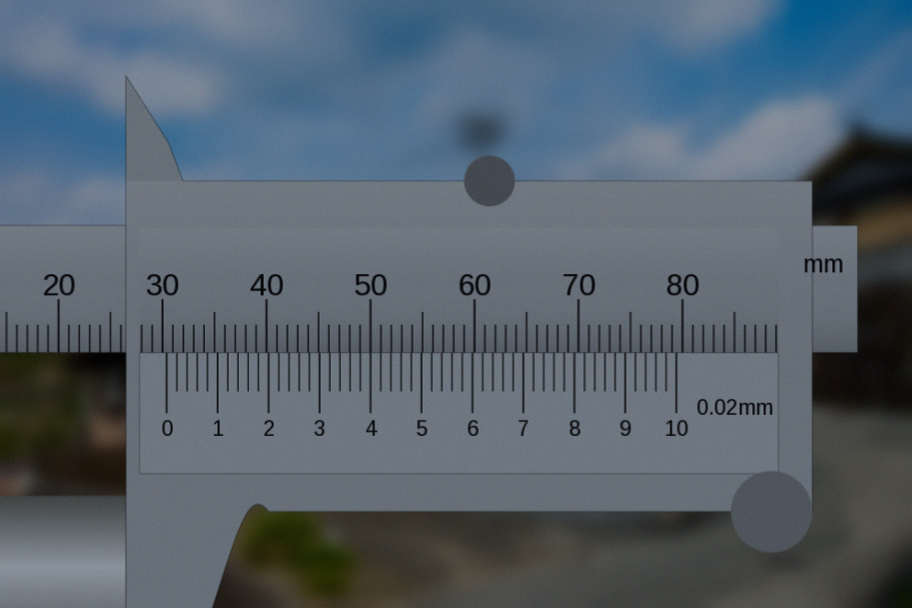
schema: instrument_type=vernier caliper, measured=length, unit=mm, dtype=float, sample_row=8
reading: 30.4
